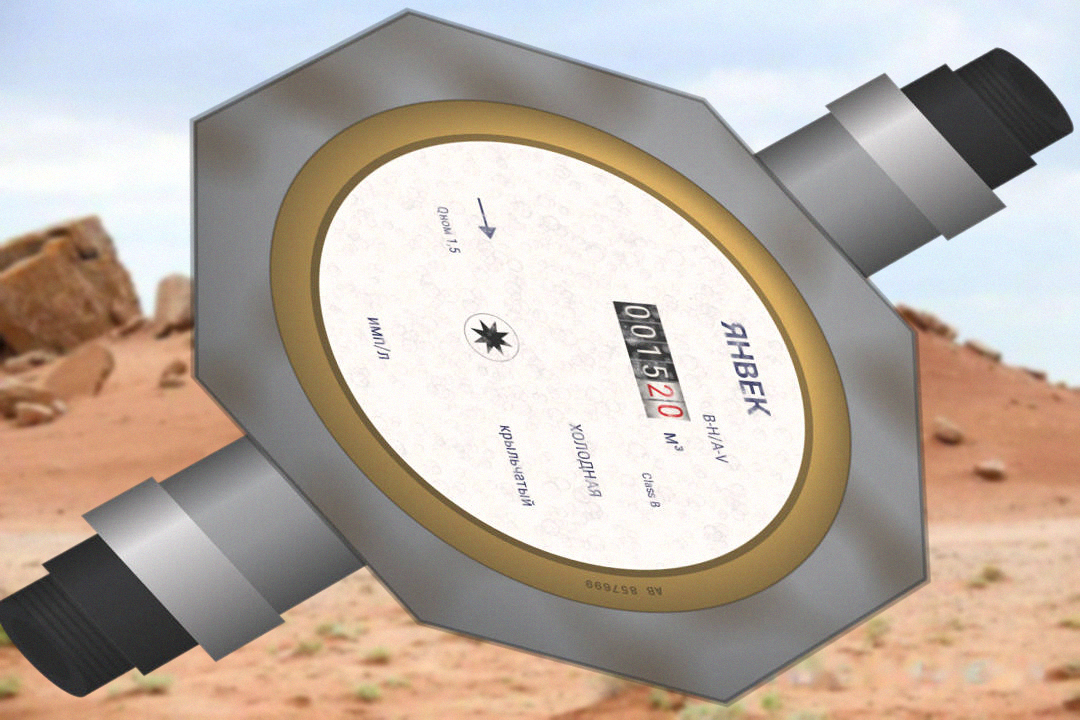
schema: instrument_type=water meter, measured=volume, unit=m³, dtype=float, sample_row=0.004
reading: 15.20
